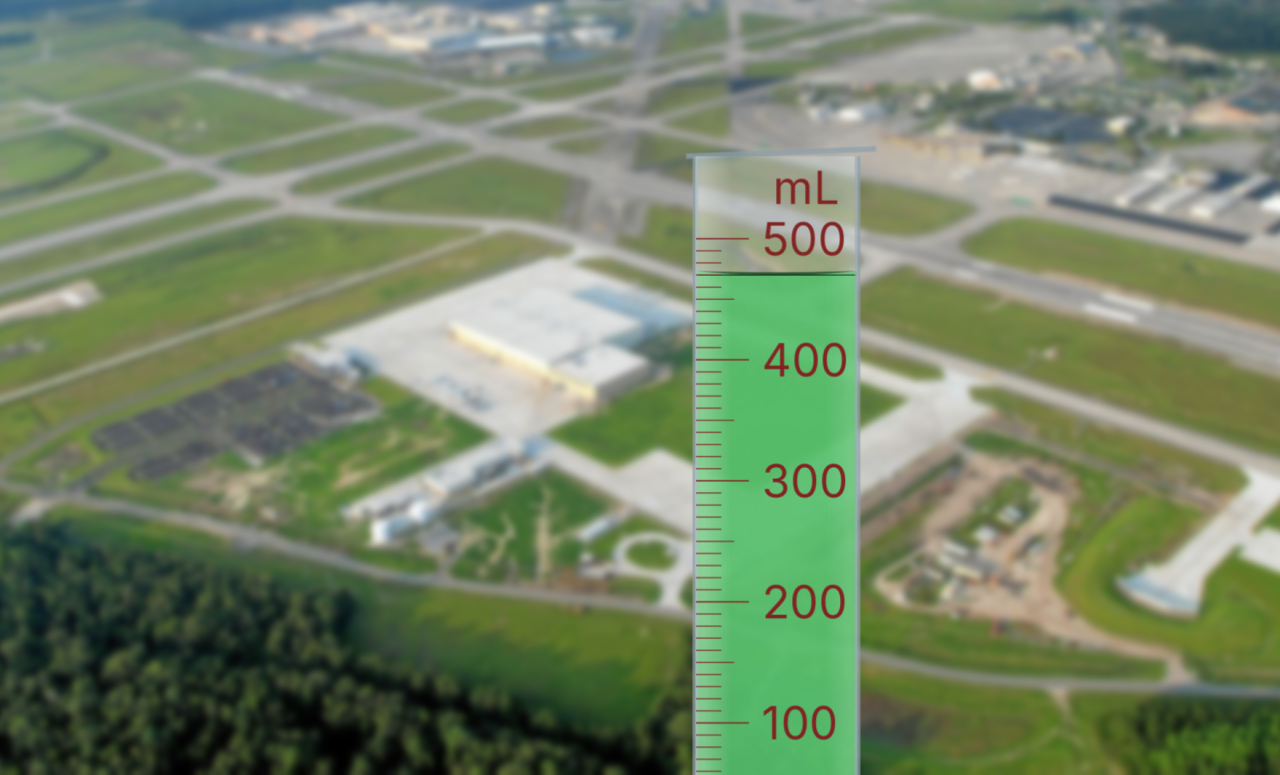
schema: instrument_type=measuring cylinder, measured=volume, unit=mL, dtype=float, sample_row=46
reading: 470
